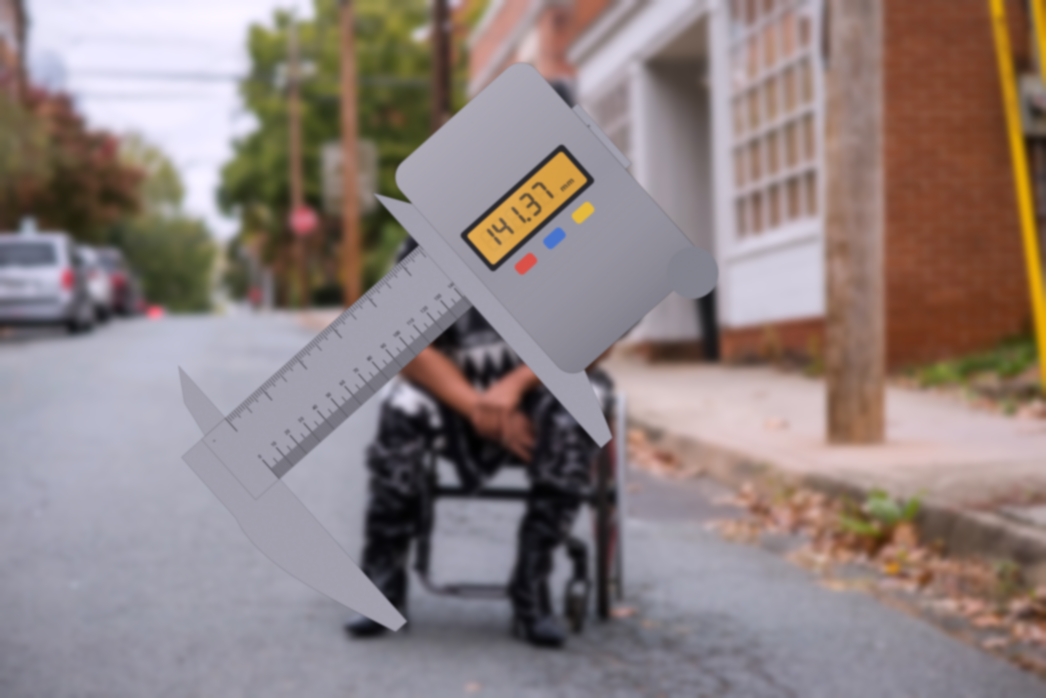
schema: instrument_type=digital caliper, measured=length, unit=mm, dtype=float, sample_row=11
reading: 141.37
